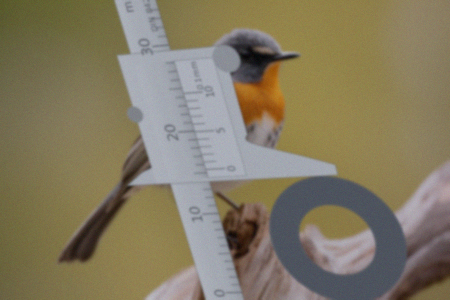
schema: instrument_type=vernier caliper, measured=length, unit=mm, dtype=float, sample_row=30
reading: 15.4
